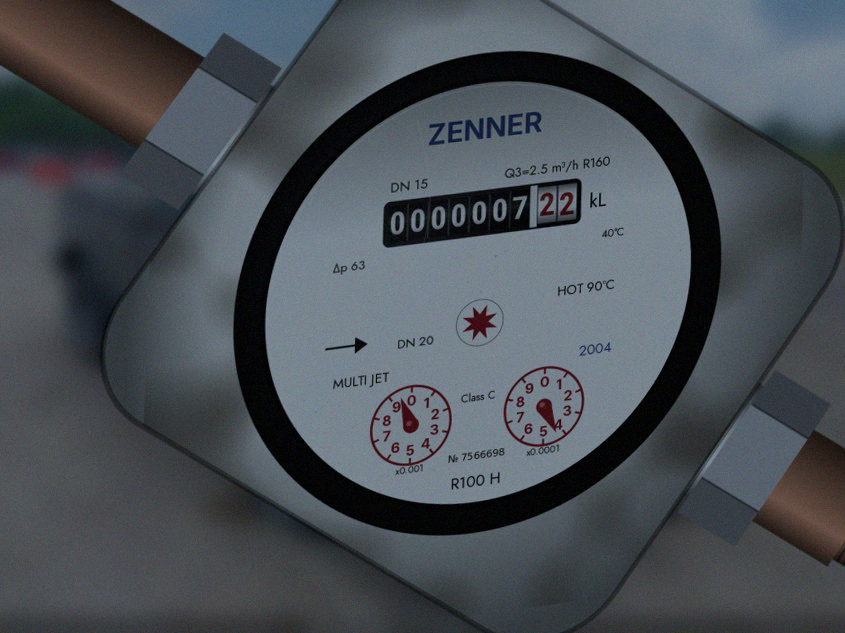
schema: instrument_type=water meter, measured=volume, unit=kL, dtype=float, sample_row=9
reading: 7.2194
